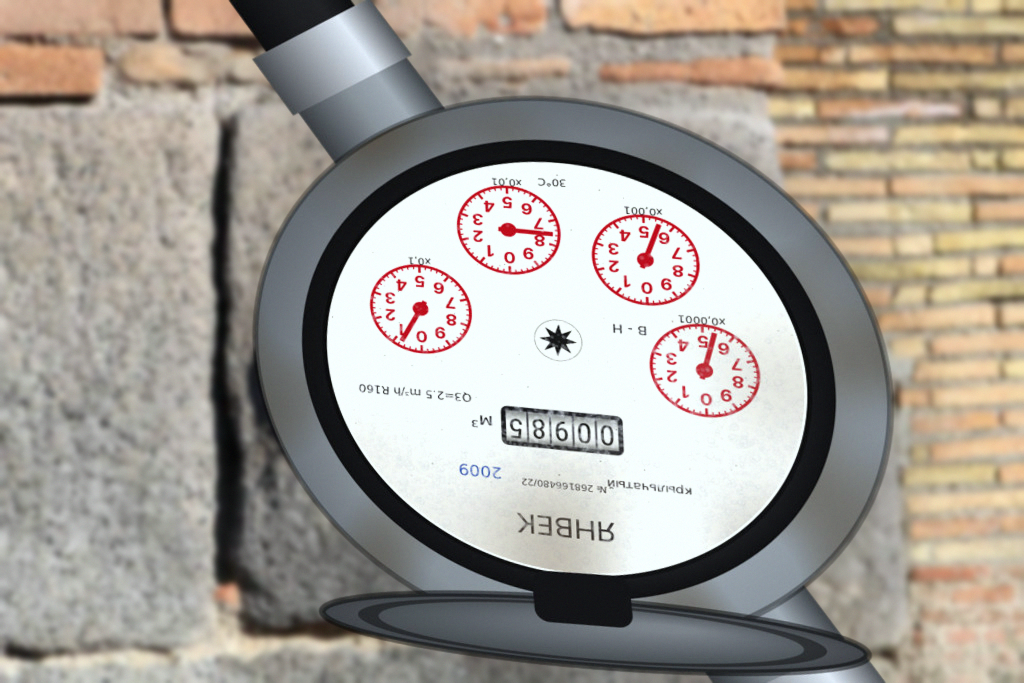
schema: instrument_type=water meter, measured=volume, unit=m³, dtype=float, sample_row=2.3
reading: 985.0755
